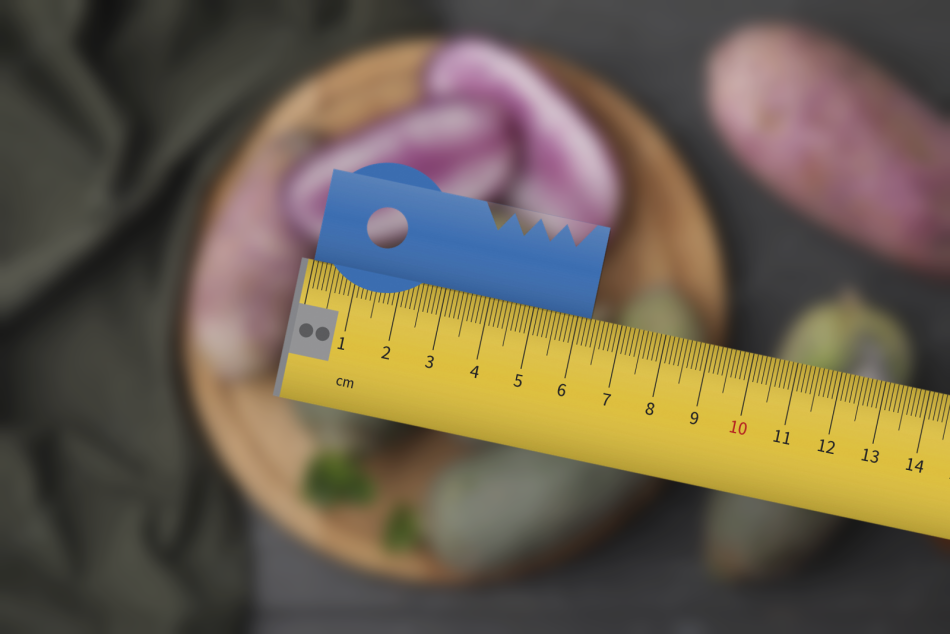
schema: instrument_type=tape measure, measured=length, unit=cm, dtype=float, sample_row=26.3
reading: 6.3
